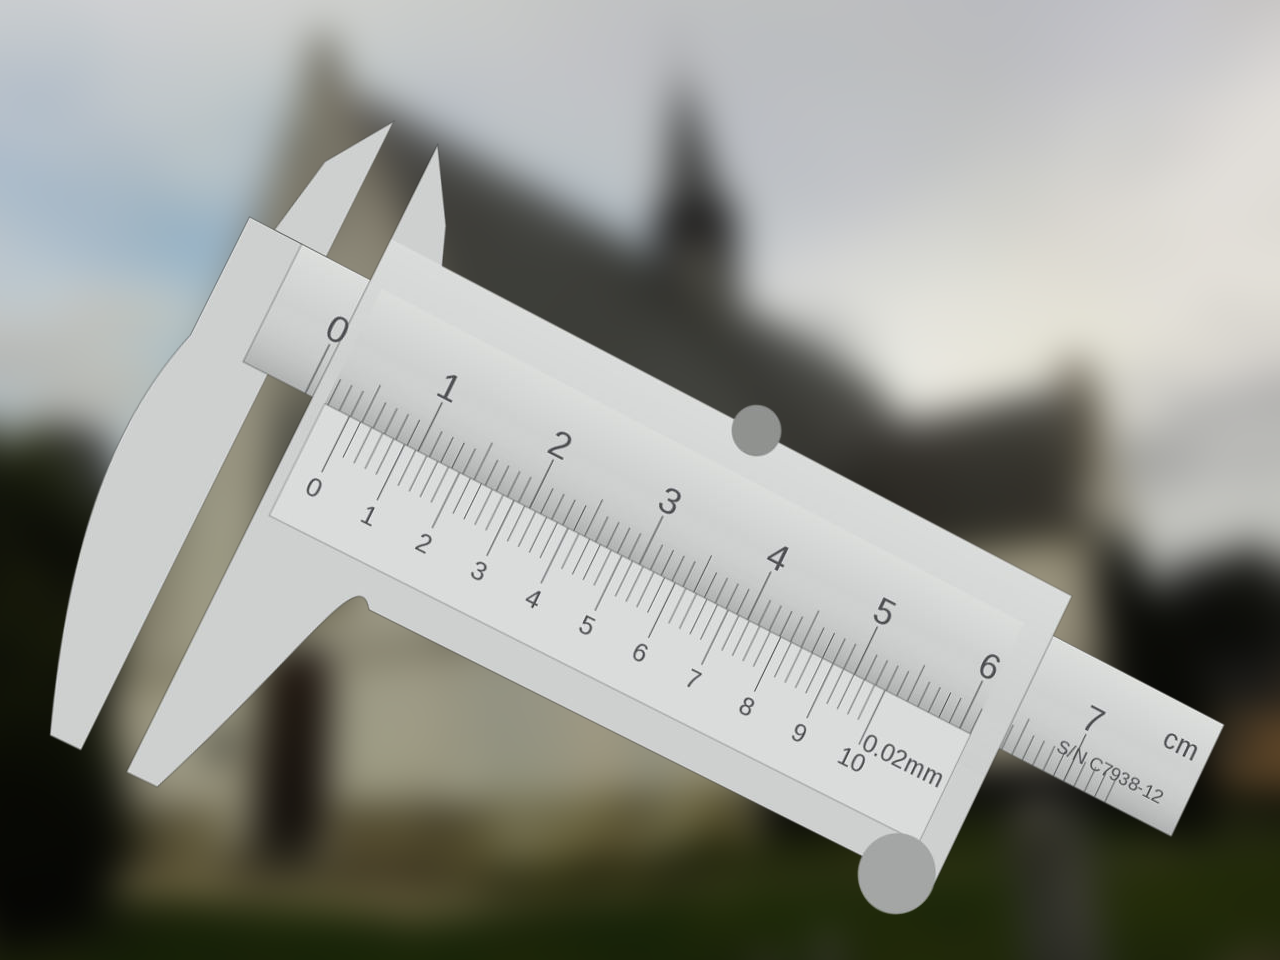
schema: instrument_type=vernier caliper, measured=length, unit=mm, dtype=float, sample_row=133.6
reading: 3.9
